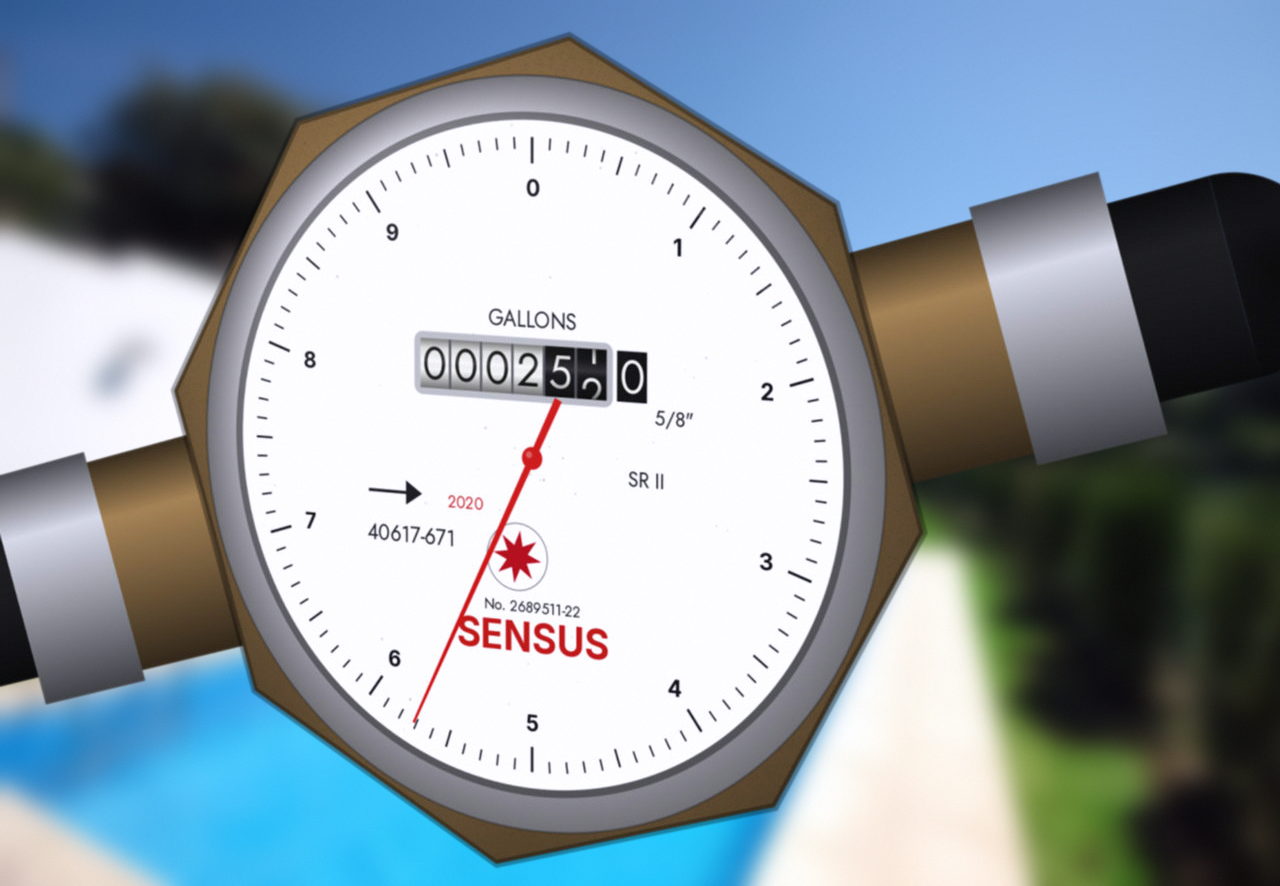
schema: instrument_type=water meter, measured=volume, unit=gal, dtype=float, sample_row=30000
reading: 2515.7
